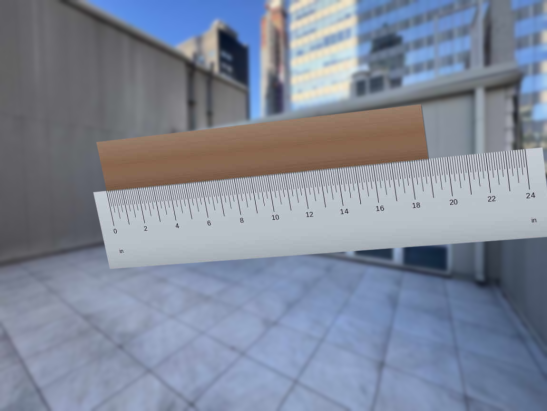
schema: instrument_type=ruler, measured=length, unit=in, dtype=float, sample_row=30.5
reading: 19
